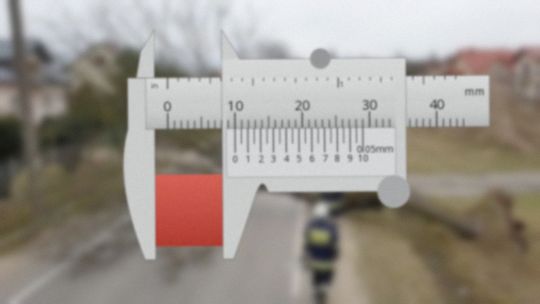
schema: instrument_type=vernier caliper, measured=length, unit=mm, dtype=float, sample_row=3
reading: 10.0
